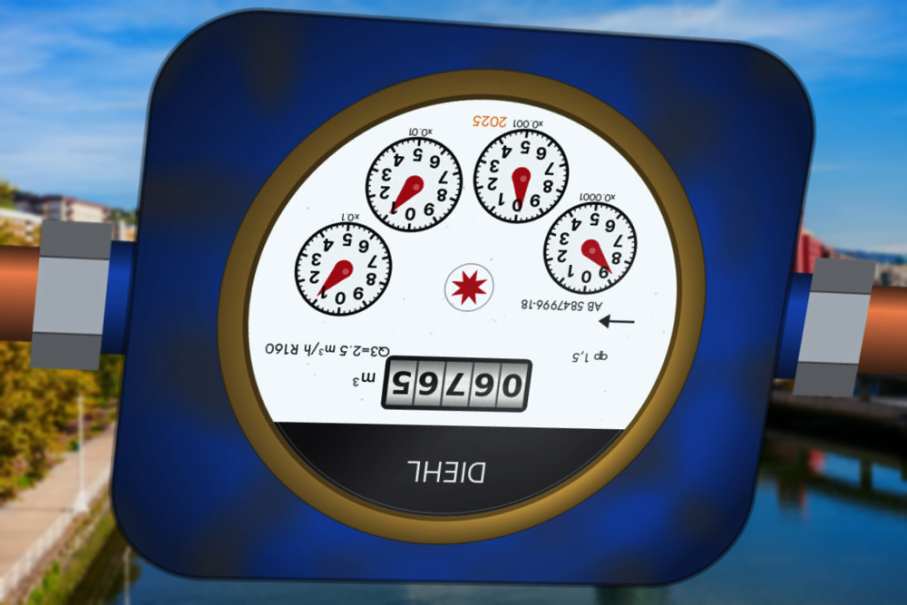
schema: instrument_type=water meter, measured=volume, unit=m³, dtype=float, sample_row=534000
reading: 6765.1098
